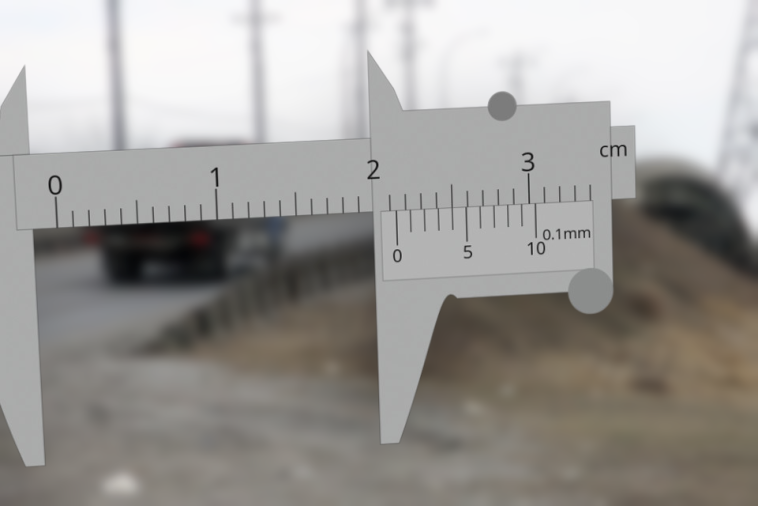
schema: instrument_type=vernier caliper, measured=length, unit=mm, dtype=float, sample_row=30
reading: 21.4
